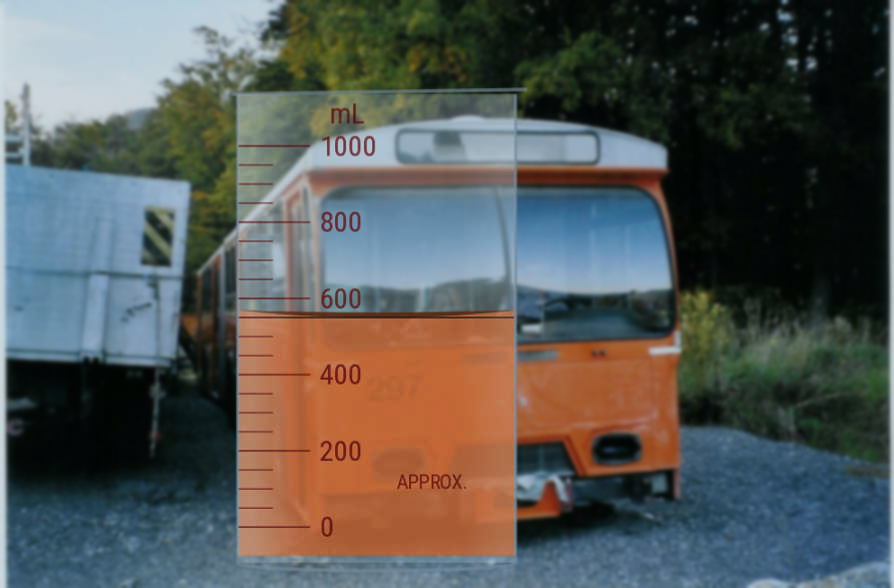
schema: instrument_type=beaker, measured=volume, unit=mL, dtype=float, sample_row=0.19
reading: 550
